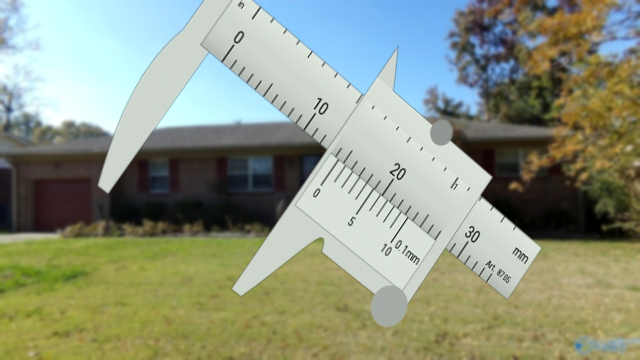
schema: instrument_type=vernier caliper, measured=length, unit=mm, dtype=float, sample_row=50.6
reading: 14.4
